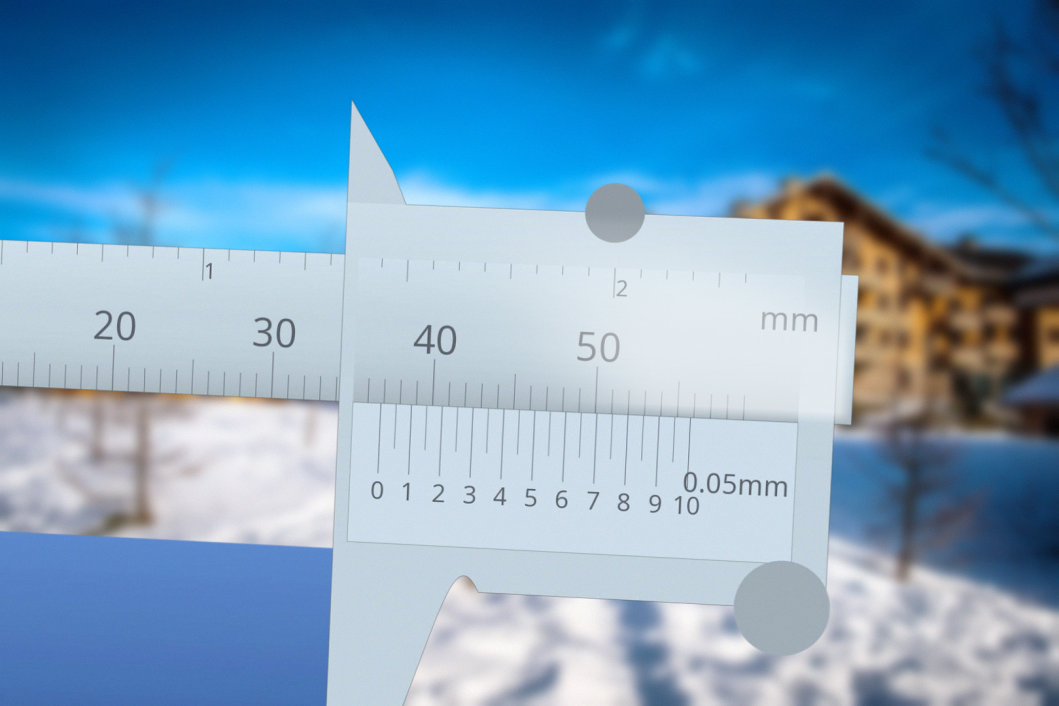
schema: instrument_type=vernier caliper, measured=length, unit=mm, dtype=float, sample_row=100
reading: 36.8
